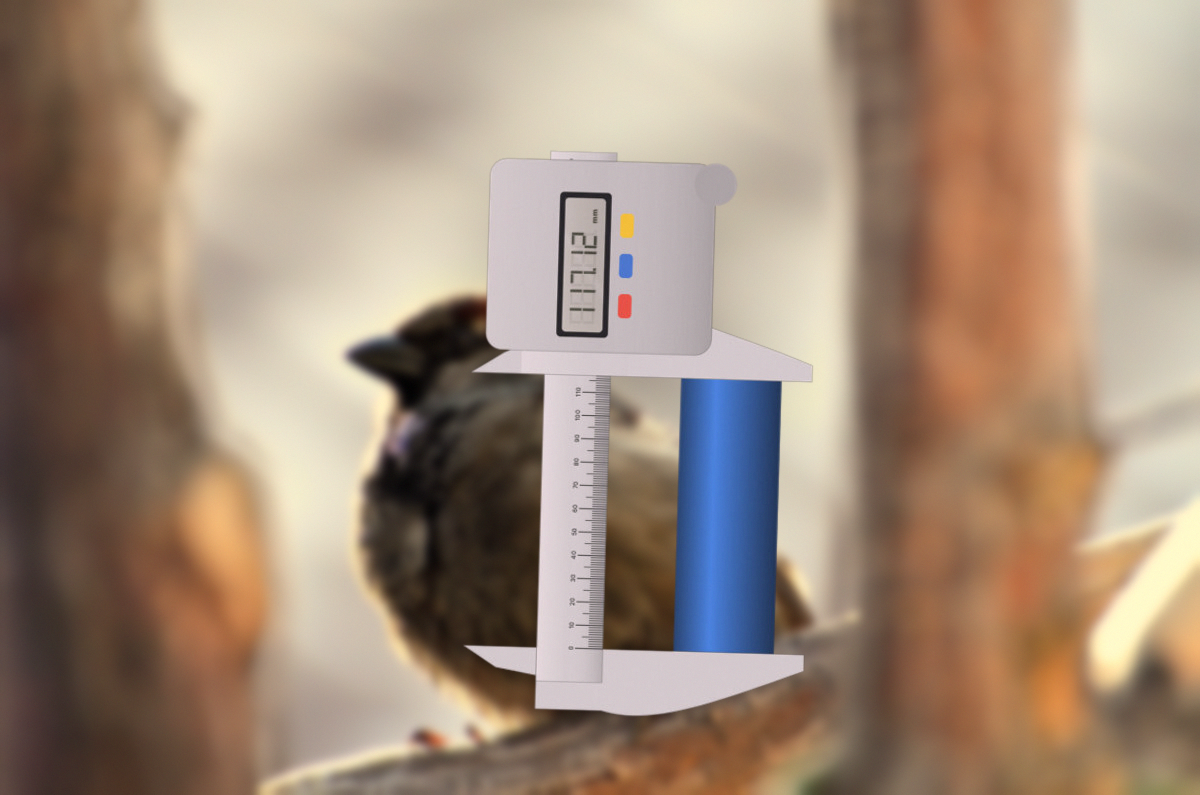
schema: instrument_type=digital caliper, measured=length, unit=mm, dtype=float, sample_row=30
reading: 117.12
